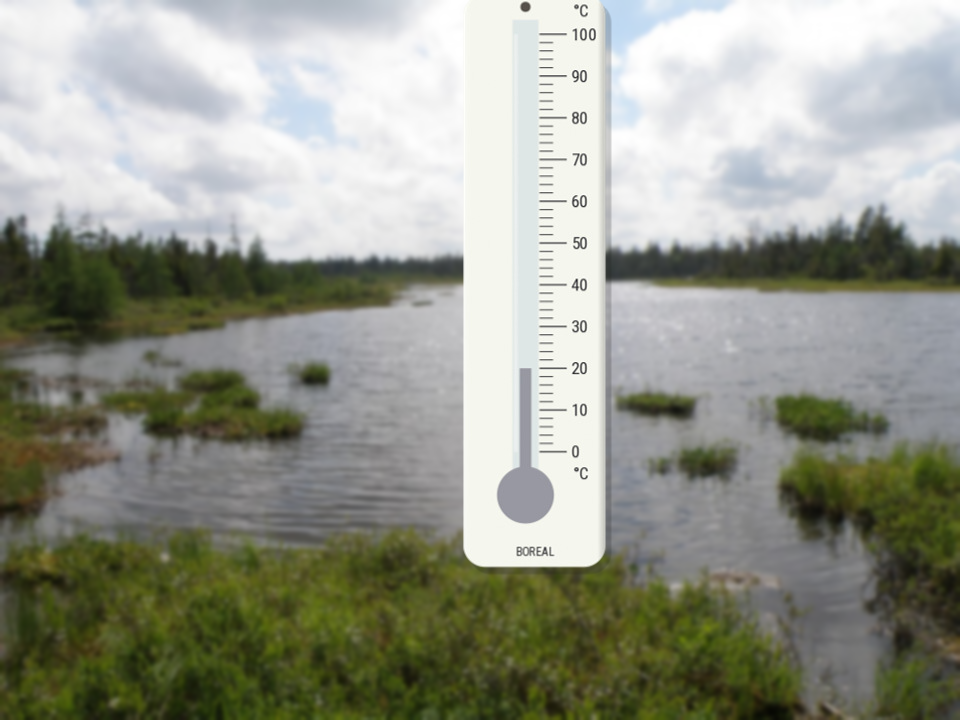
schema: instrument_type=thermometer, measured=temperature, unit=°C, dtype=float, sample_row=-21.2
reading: 20
